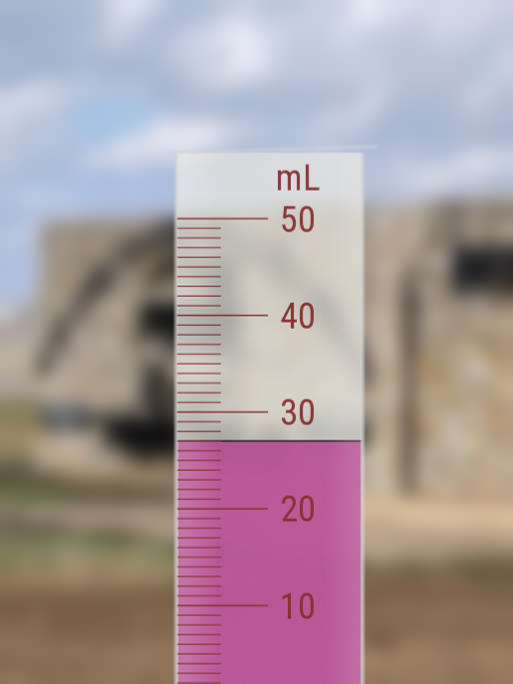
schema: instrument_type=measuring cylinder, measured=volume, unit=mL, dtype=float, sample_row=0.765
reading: 27
